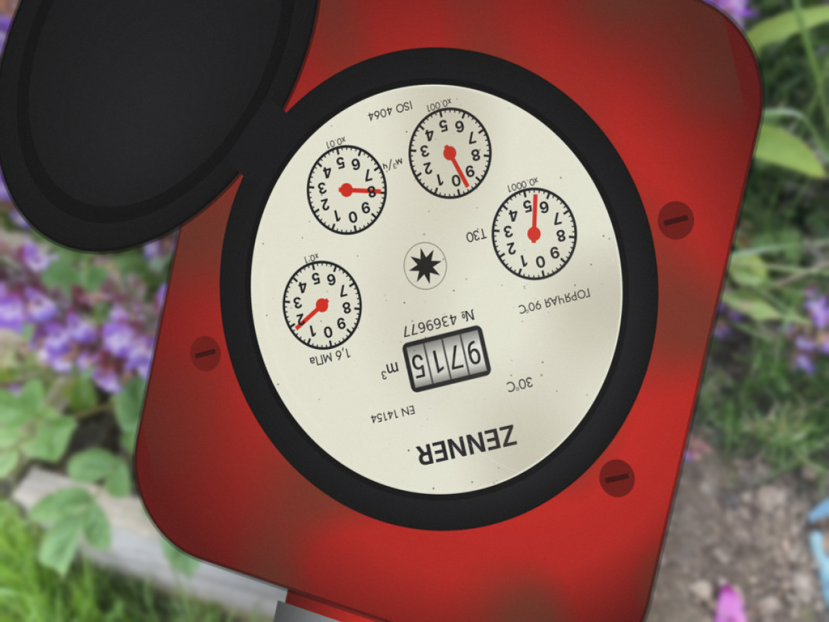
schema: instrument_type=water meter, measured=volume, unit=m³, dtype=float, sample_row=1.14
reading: 9715.1795
